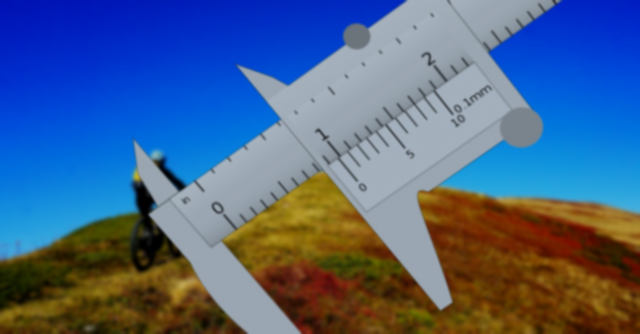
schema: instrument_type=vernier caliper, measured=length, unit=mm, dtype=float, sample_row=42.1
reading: 9.8
